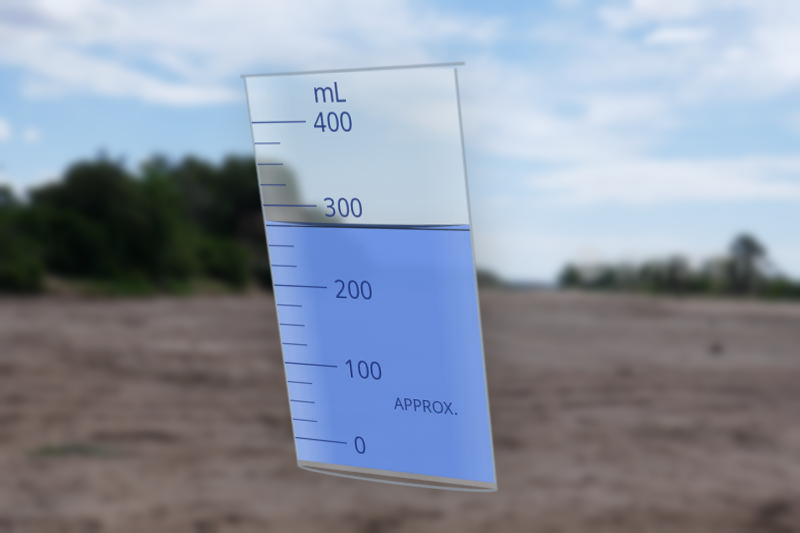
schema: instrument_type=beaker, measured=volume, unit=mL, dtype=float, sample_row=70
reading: 275
